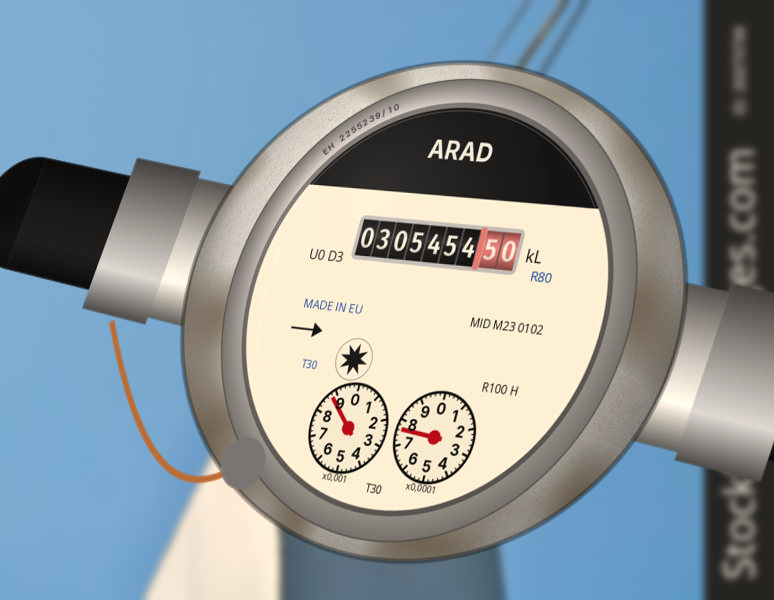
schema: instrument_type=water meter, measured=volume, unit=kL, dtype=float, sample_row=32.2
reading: 305454.5087
